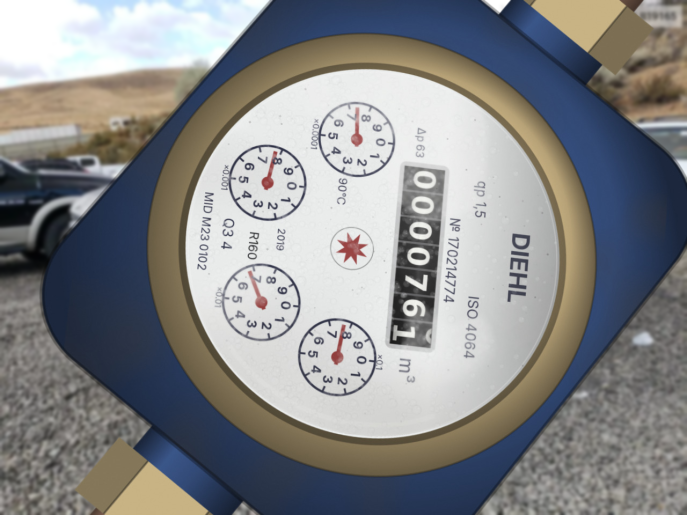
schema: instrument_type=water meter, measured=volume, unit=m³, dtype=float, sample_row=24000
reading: 760.7677
